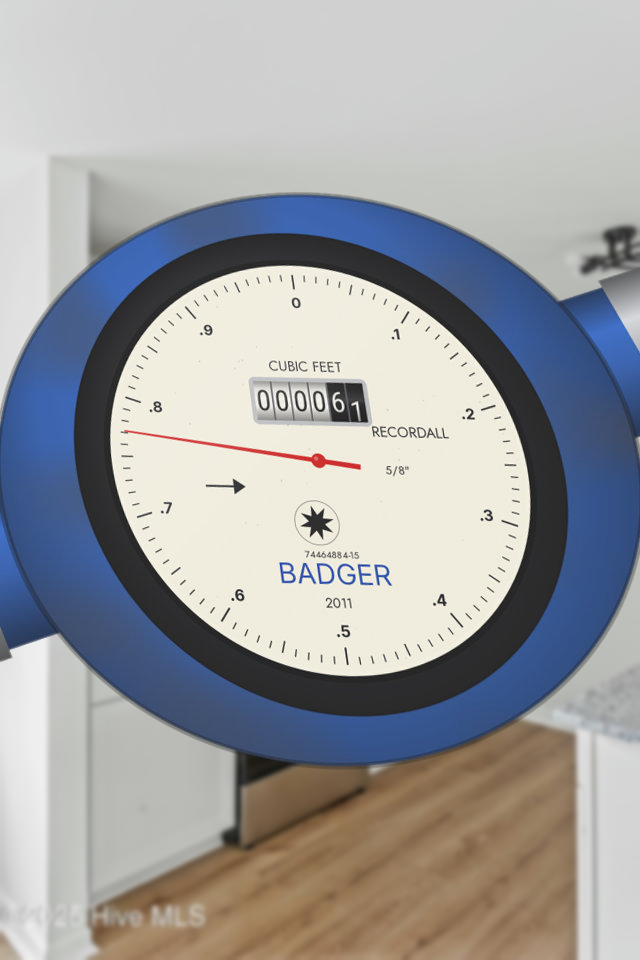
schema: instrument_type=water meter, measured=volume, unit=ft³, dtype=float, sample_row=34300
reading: 60.77
